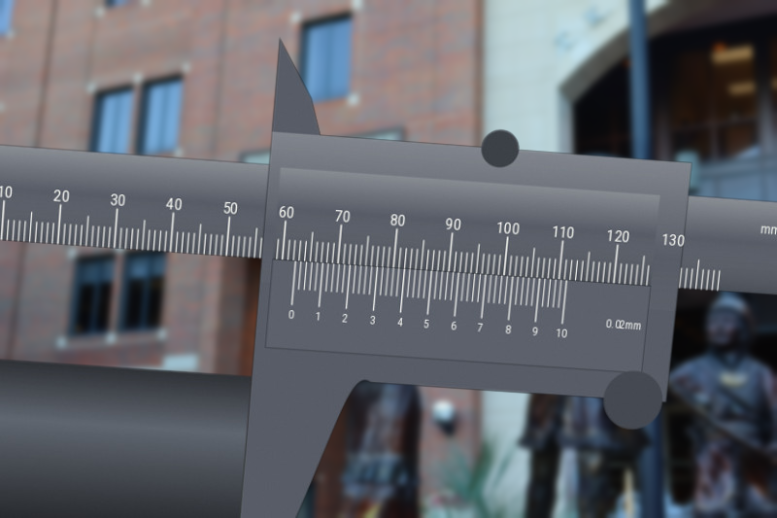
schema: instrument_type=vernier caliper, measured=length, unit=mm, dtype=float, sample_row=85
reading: 62.4
